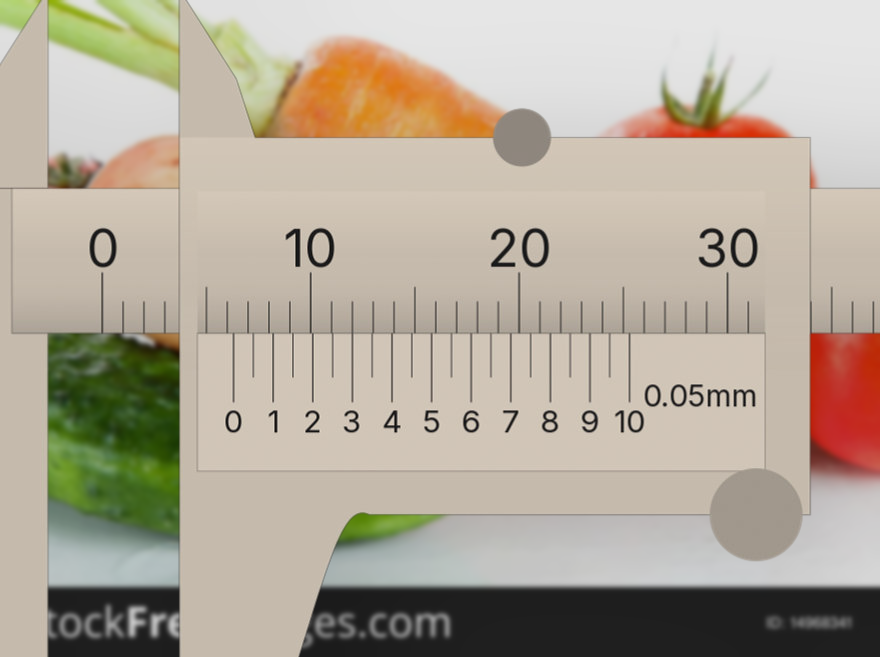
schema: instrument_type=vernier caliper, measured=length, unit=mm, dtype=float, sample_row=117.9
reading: 6.3
